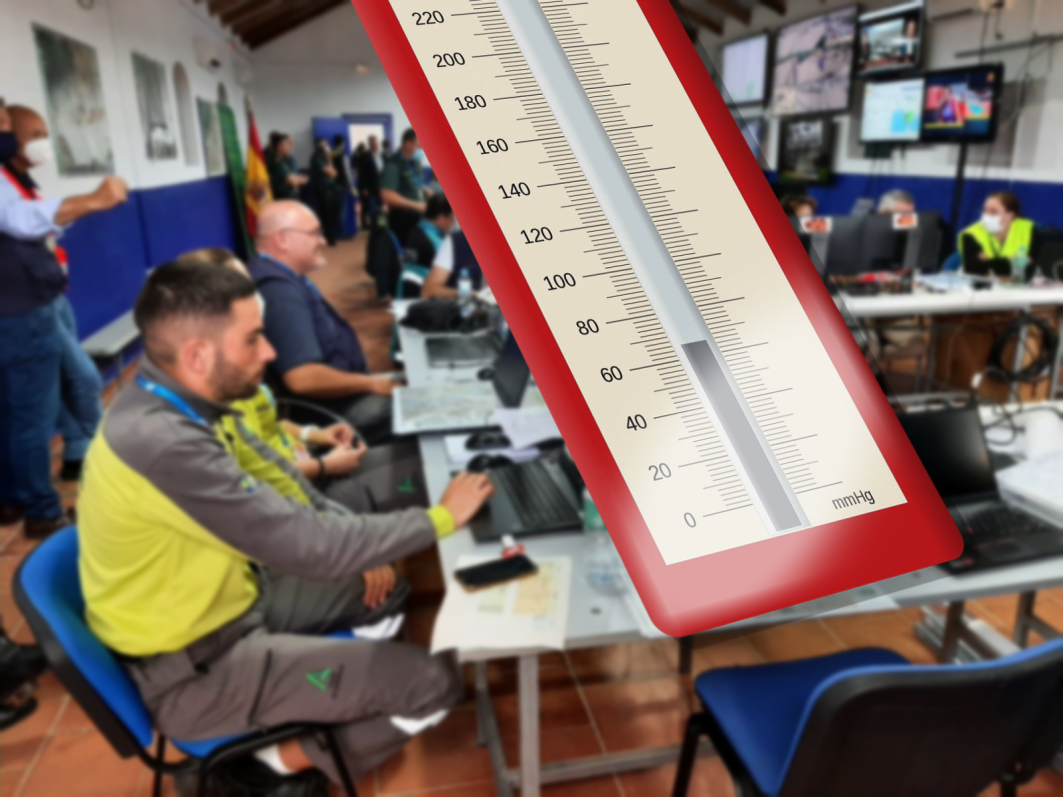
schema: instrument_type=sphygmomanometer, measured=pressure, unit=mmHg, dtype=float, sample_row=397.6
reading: 66
